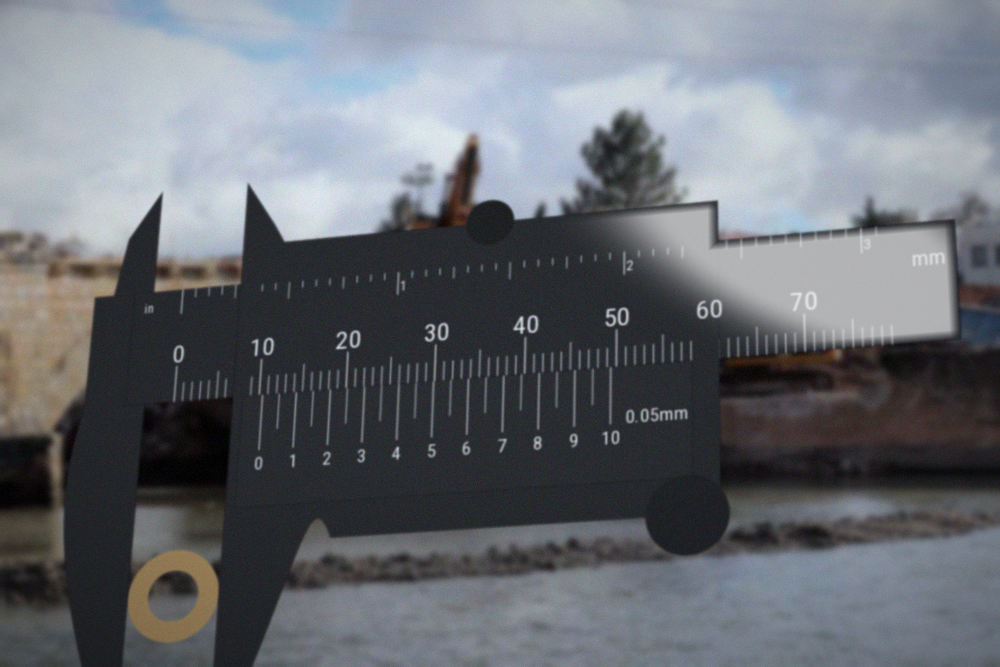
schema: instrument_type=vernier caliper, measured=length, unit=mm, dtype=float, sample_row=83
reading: 10.4
